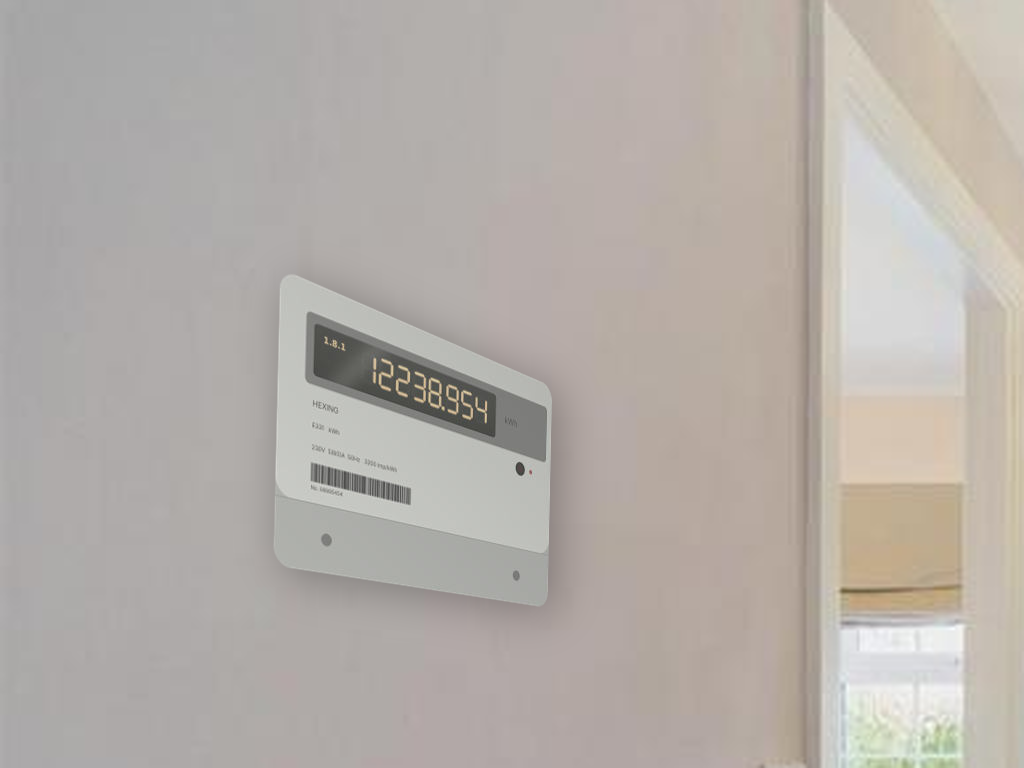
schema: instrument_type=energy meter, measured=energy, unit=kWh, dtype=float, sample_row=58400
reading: 12238.954
